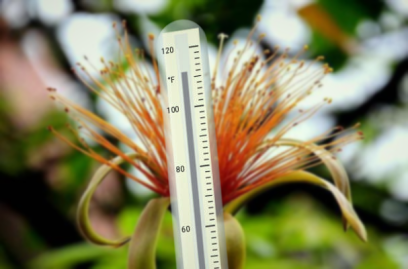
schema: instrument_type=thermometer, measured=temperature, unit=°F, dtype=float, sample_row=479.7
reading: 112
